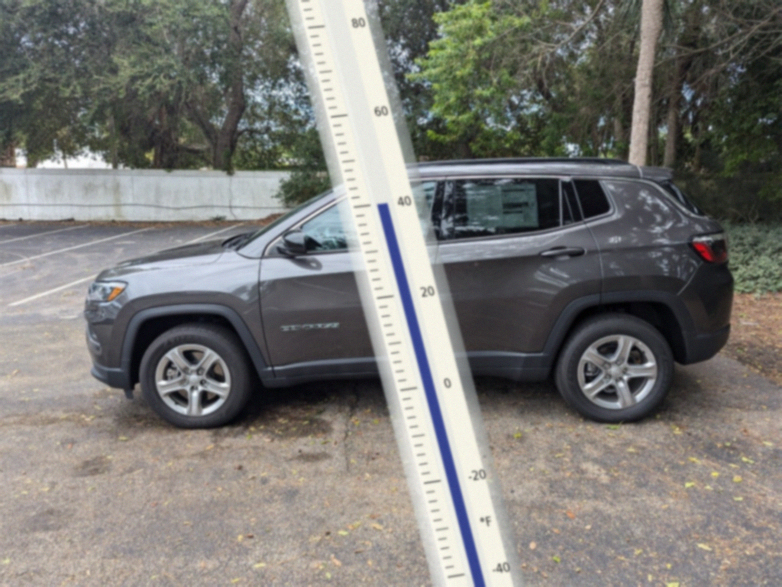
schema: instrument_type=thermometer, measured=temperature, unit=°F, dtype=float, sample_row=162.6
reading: 40
